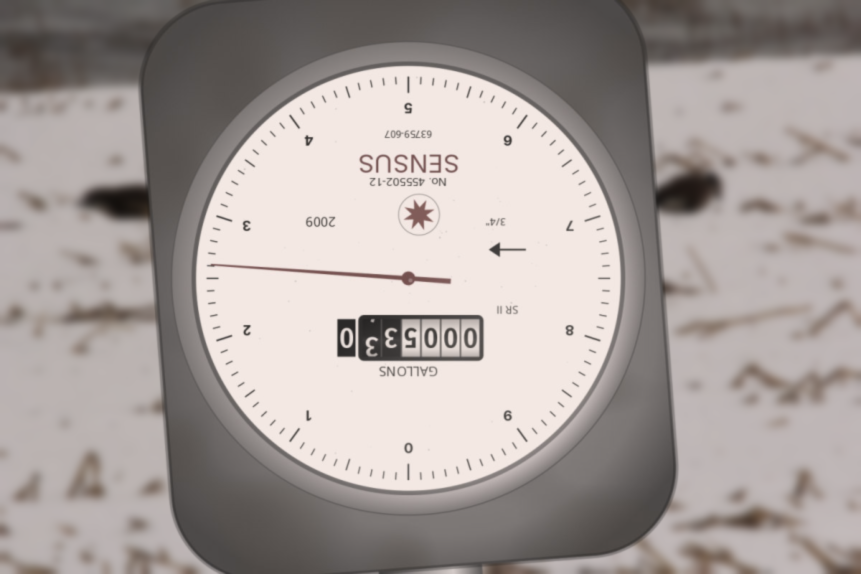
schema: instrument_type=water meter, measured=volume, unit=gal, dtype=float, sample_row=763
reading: 5332.6
